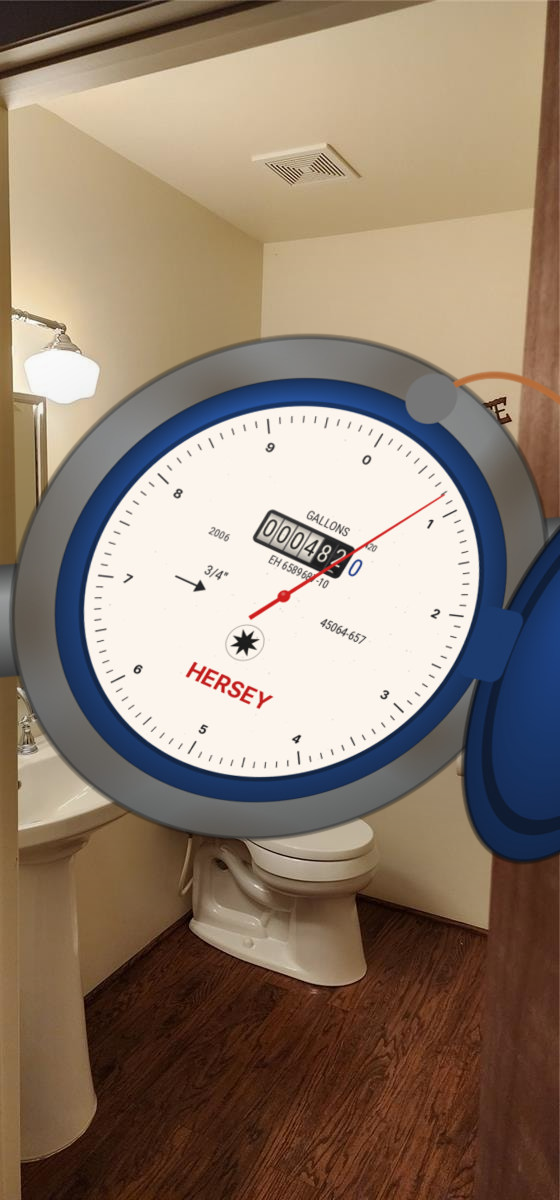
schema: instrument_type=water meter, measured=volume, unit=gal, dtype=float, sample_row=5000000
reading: 4820.8
